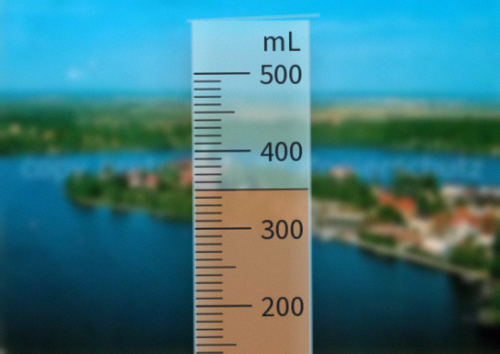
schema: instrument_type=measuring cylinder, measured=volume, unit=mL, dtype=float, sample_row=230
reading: 350
